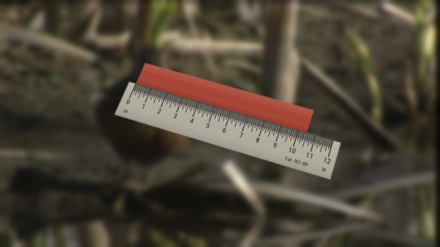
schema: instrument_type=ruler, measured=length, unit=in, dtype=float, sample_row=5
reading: 10.5
